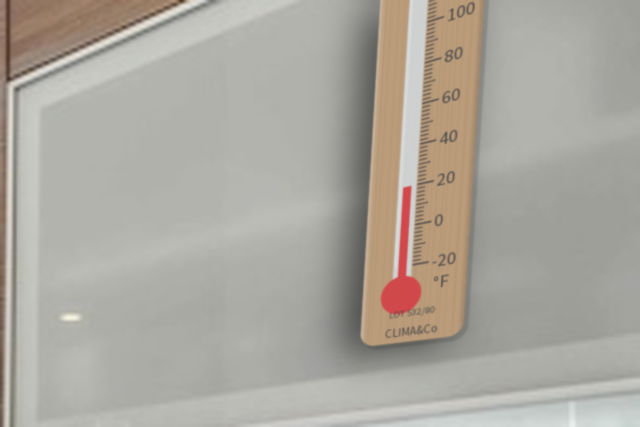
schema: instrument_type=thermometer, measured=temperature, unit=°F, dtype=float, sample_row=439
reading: 20
